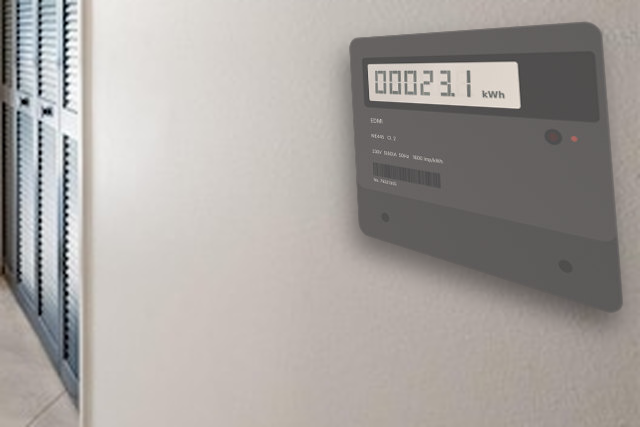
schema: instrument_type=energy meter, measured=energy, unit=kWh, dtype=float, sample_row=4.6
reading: 23.1
